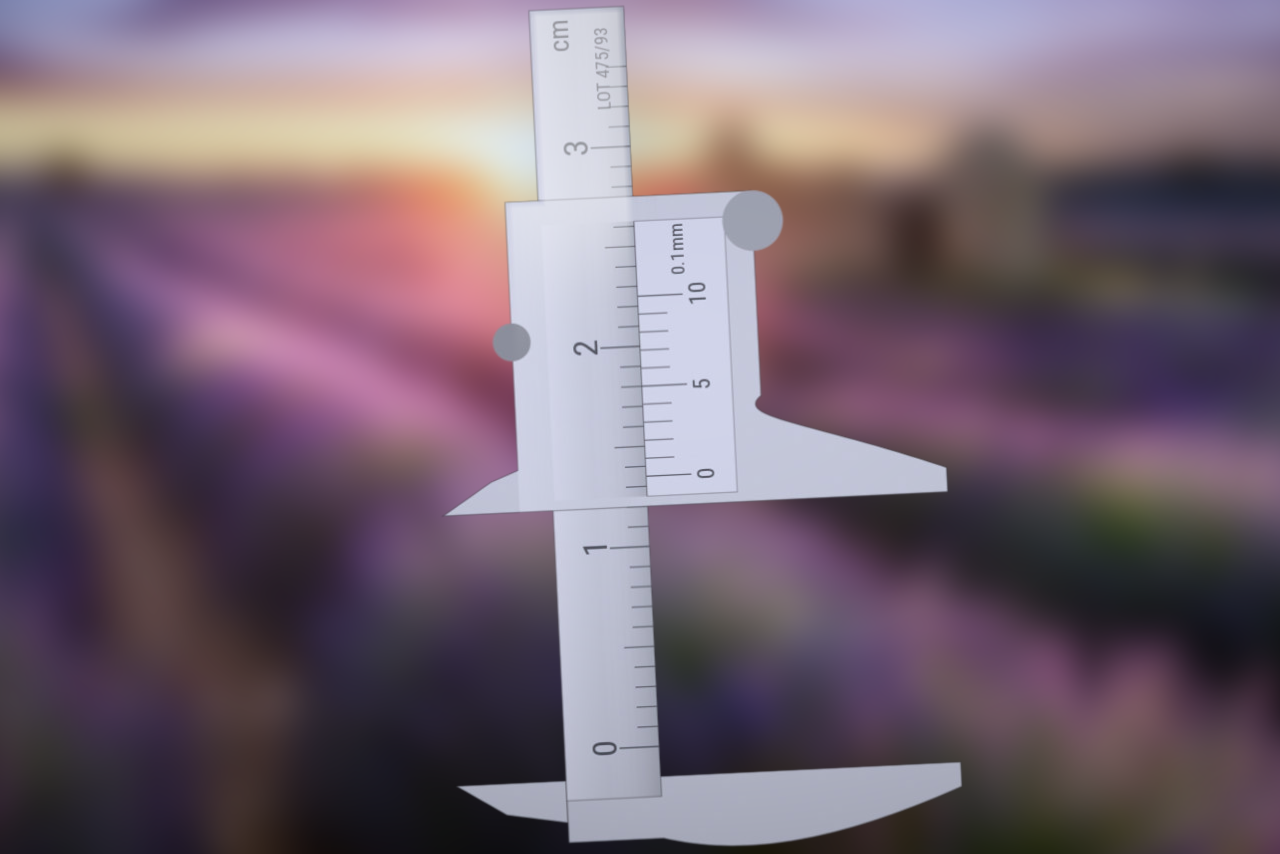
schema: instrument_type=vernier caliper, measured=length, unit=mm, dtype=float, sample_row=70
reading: 13.5
